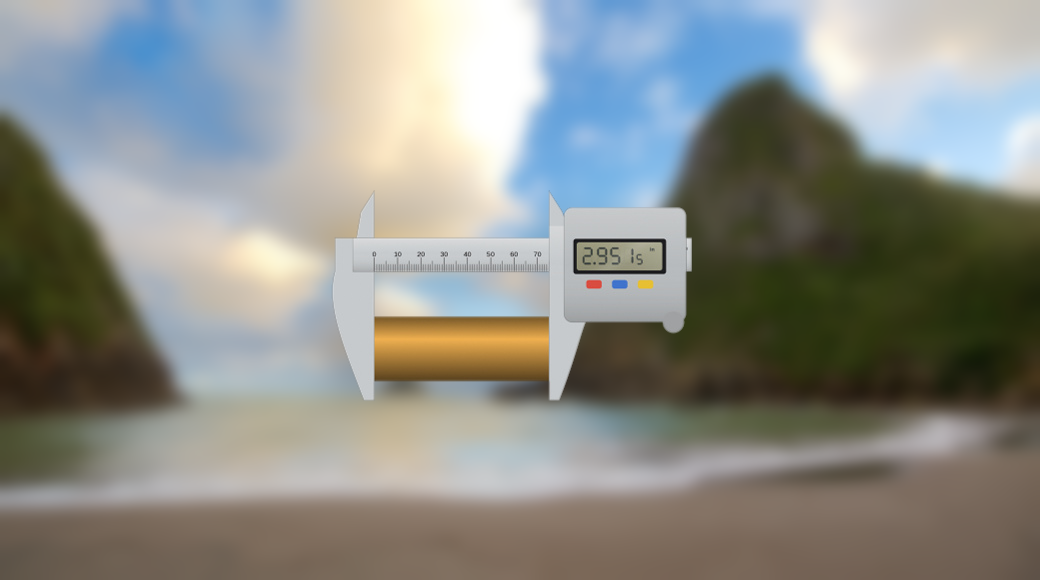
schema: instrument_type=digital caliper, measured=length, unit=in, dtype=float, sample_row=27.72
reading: 2.9515
